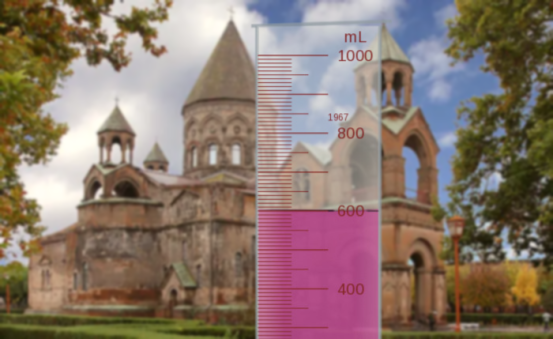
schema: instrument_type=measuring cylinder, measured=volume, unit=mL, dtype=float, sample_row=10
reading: 600
